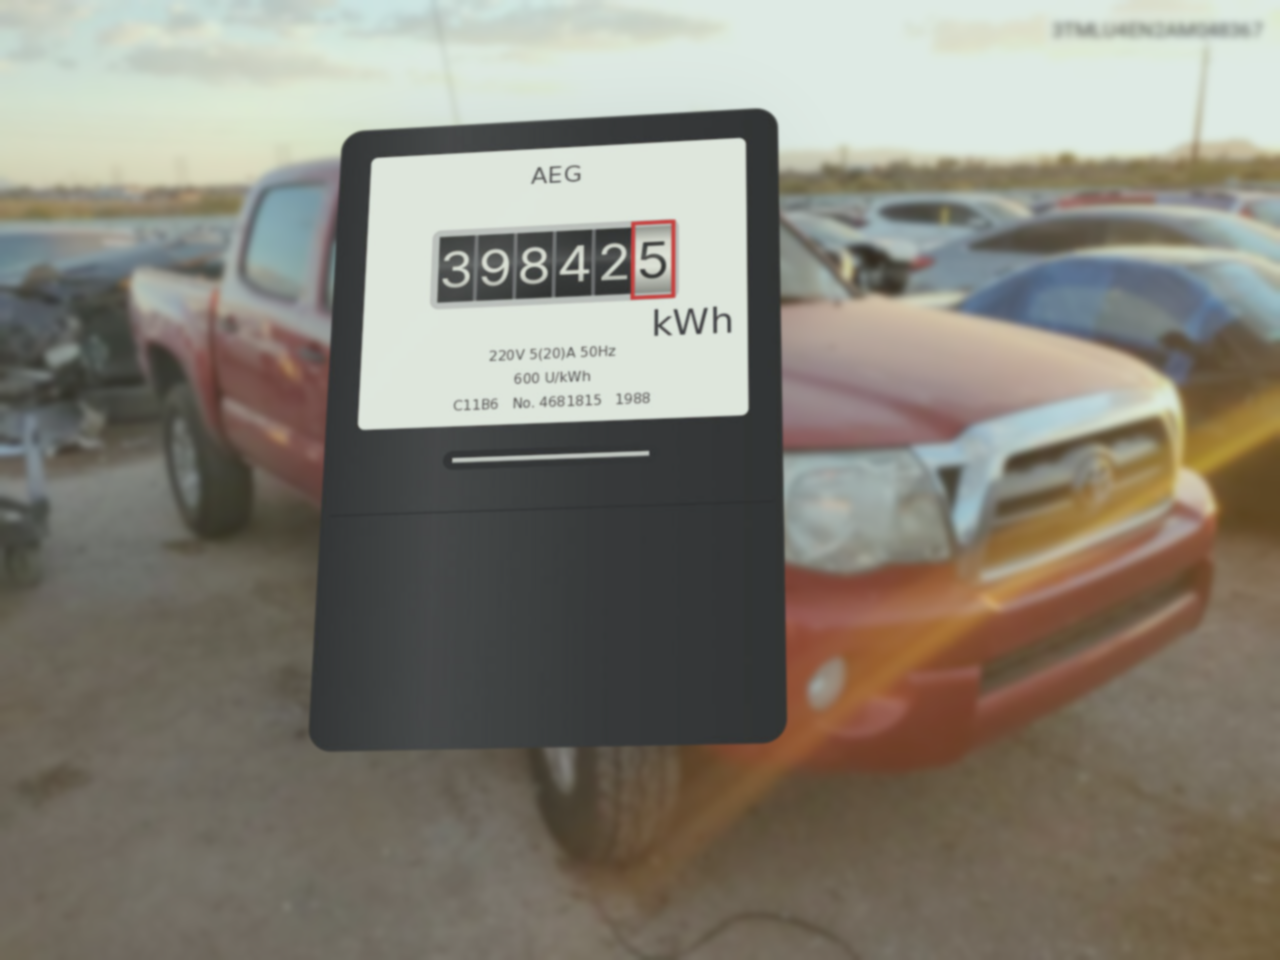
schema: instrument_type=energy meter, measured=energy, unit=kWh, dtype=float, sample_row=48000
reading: 39842.5
